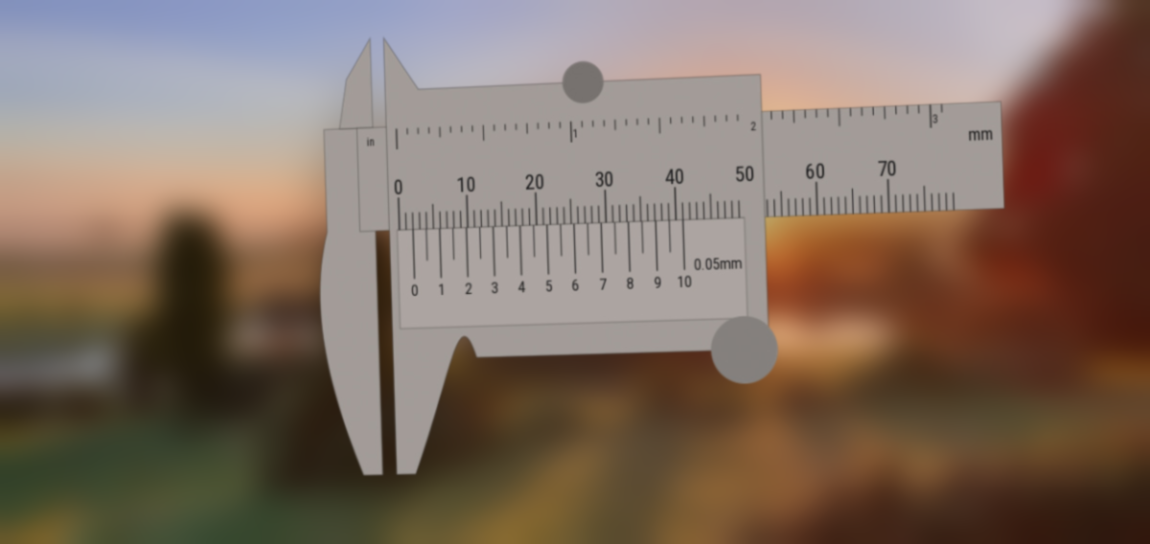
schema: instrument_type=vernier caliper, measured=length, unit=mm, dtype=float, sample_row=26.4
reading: 2.0
